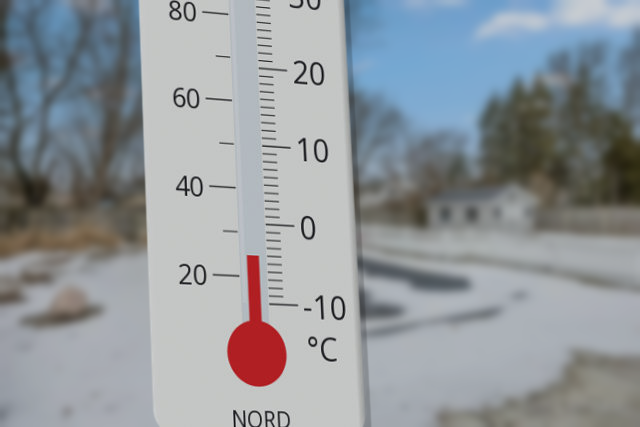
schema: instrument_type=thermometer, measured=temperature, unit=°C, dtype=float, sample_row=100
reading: -4
